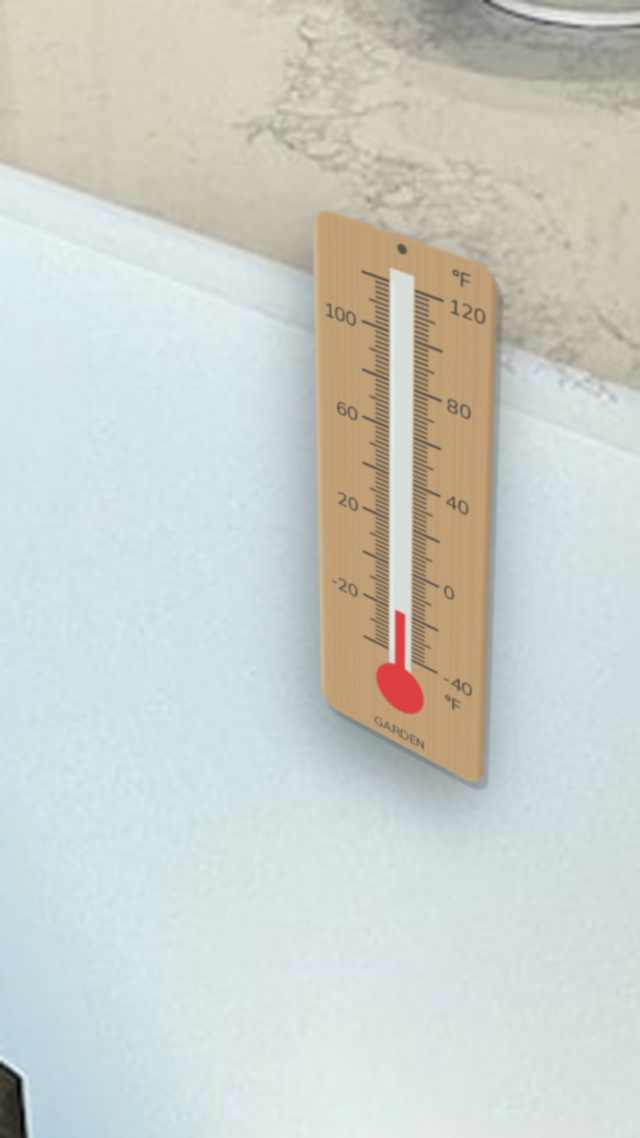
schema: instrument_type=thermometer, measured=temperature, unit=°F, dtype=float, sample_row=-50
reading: -20
